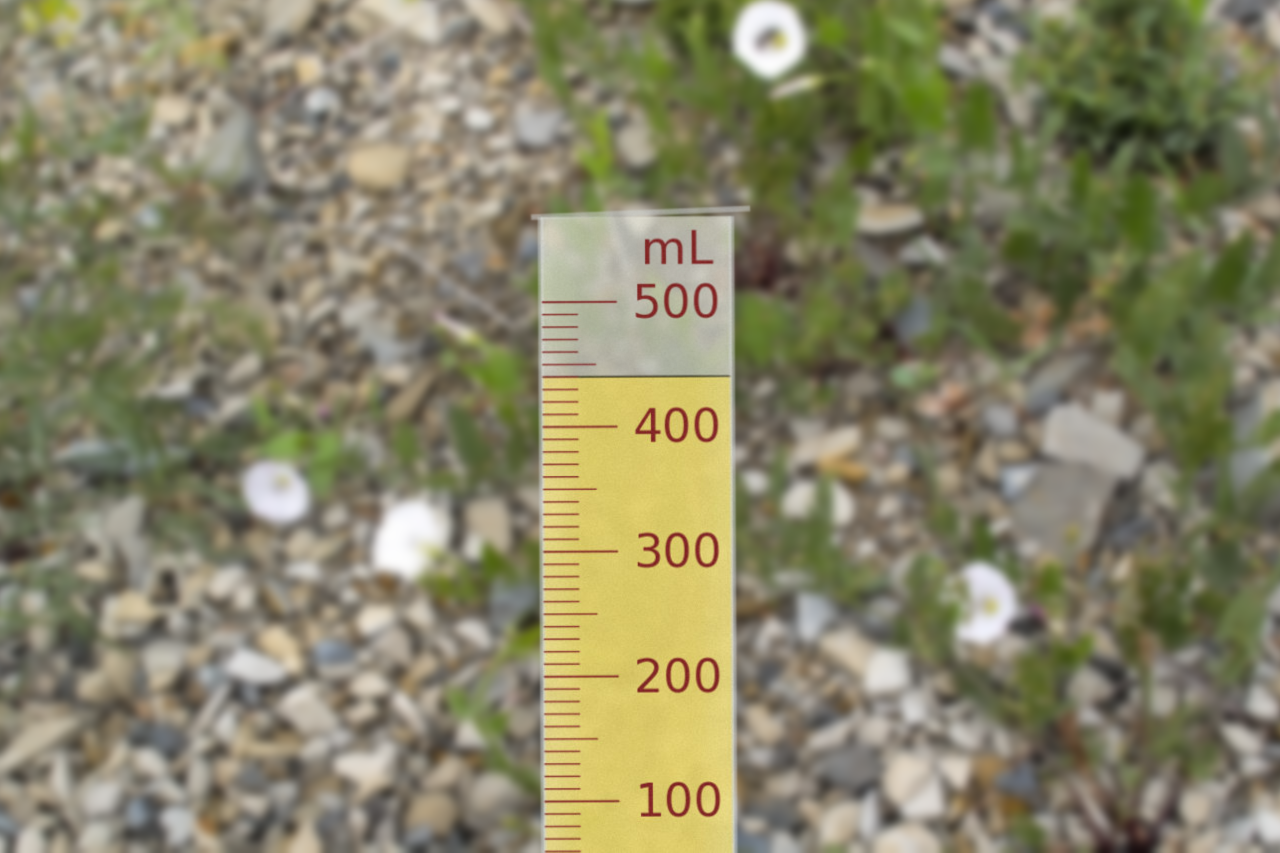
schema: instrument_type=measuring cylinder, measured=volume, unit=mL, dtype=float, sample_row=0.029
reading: 440
